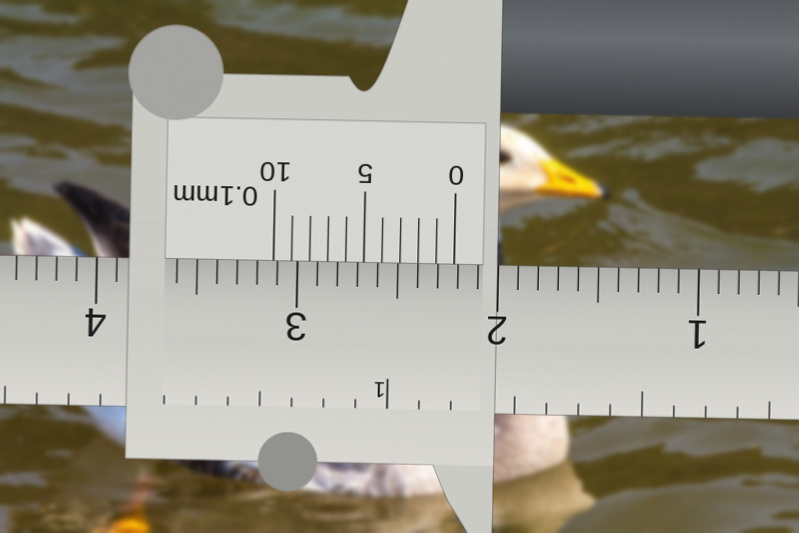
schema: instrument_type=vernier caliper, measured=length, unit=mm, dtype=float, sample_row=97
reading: 22.2
